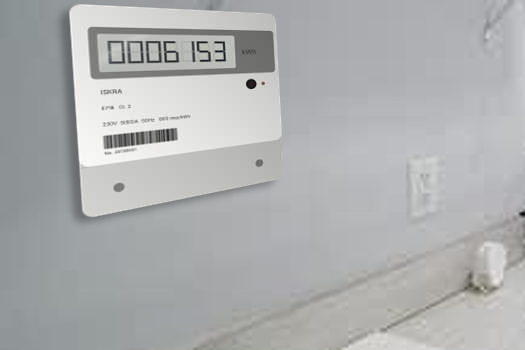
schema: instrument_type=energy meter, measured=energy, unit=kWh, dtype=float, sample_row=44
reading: 6153
